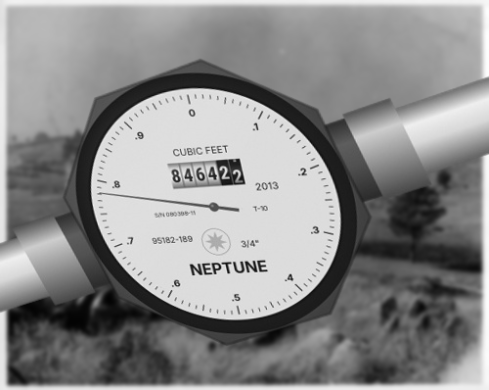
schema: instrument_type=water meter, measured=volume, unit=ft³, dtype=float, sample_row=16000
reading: 846421.78
